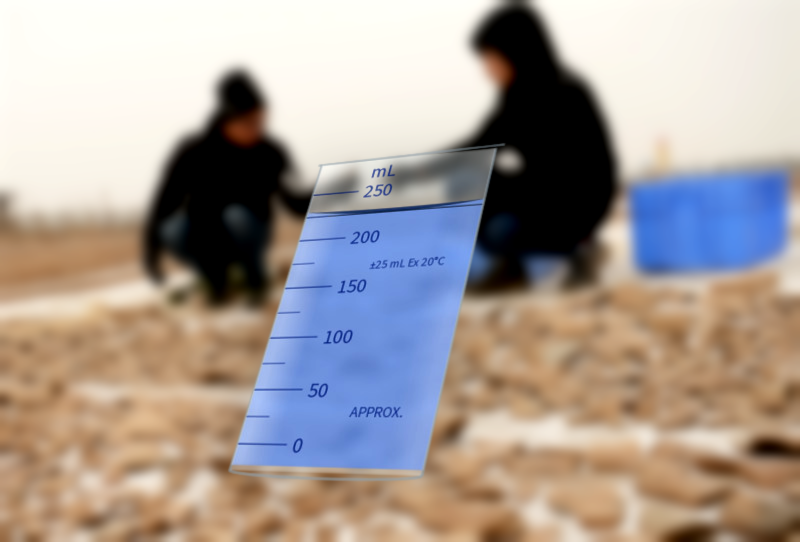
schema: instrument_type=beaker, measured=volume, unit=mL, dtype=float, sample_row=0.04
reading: 225
